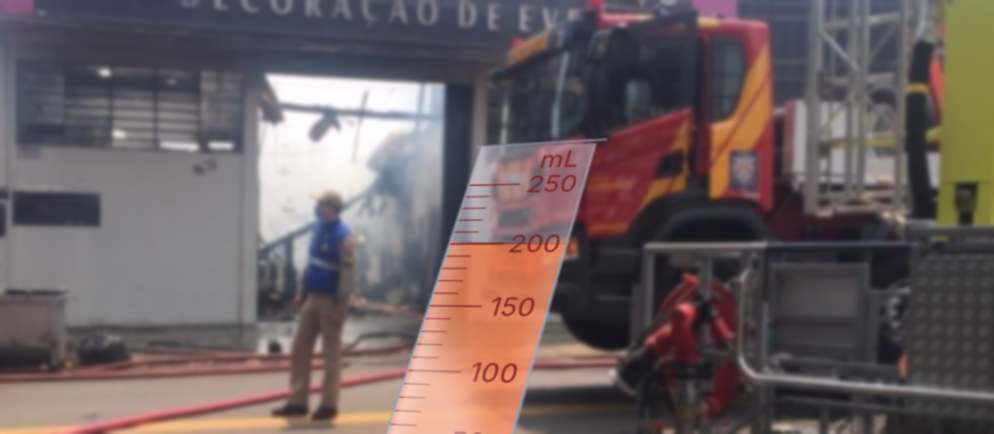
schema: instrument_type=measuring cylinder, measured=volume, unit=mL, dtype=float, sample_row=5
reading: 200
